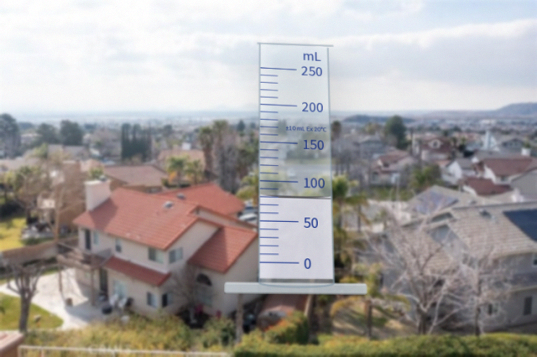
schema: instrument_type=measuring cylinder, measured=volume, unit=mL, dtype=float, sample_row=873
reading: 80
